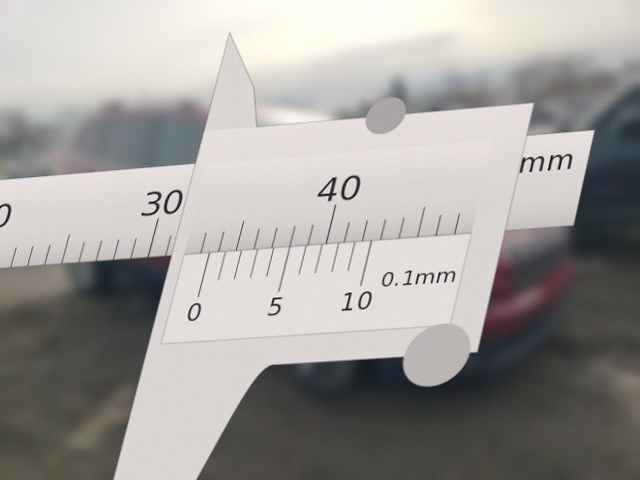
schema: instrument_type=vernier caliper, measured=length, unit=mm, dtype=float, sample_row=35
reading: 33.5
